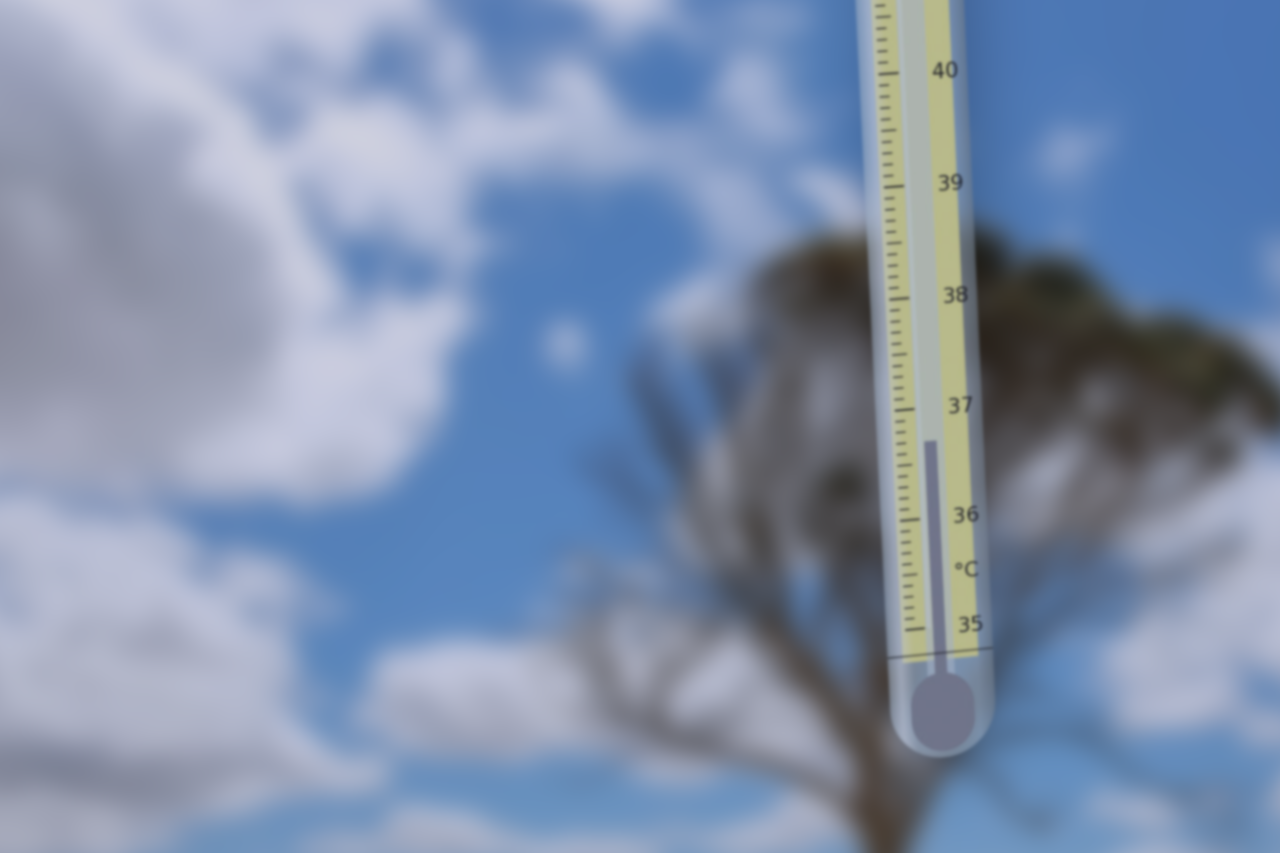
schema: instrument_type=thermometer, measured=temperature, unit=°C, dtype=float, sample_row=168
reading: 36.7
